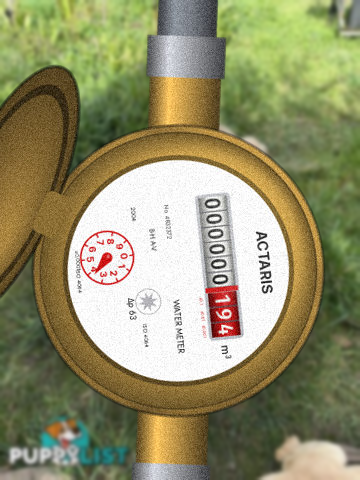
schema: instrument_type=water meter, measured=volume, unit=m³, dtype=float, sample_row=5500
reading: 0.1943
